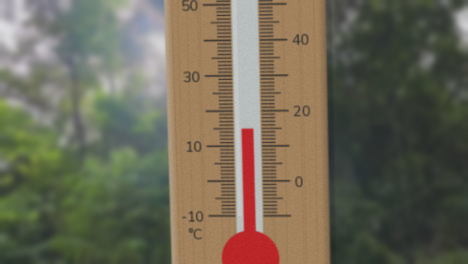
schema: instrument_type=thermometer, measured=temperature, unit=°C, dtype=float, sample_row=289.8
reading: 15
